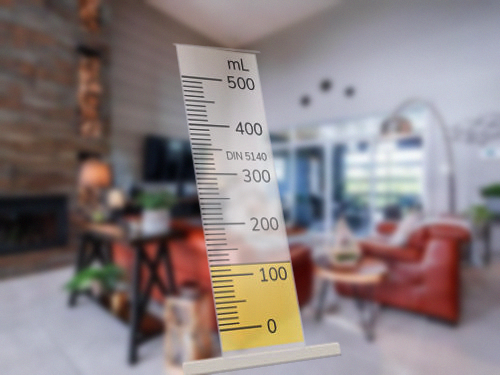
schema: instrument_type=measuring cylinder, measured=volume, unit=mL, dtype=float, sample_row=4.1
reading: 120
